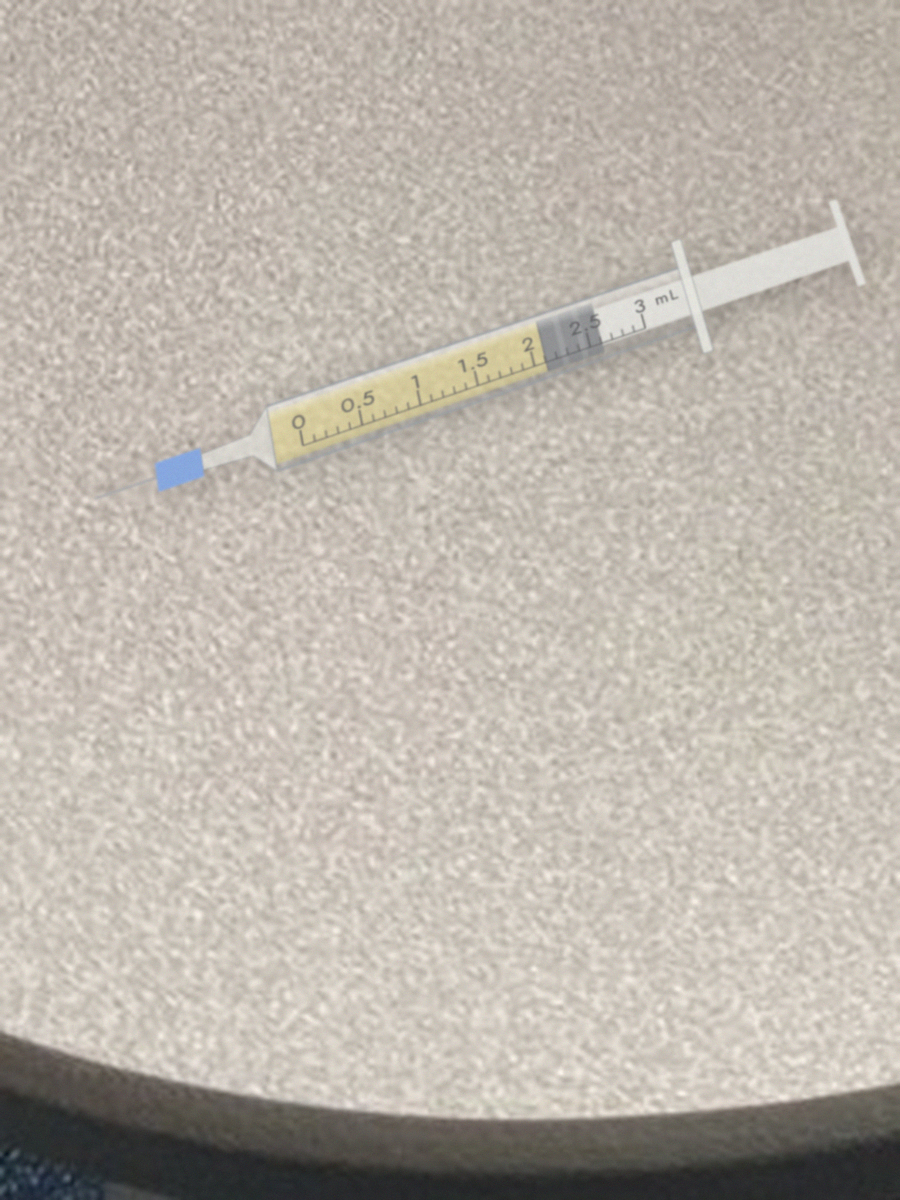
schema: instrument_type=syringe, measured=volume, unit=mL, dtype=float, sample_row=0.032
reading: 2.1
